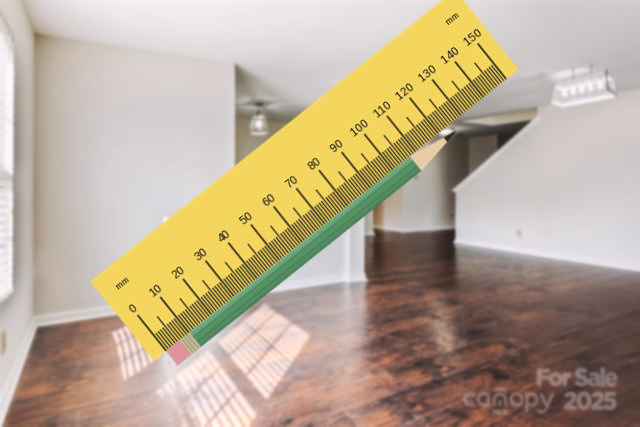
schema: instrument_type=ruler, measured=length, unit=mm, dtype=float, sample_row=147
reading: 125
